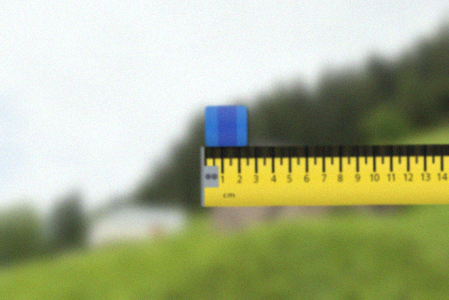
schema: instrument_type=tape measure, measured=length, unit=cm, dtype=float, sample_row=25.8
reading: 2.5
